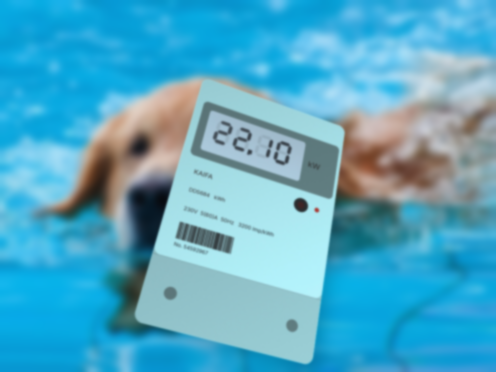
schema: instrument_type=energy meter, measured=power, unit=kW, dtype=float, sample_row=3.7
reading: 22.10
